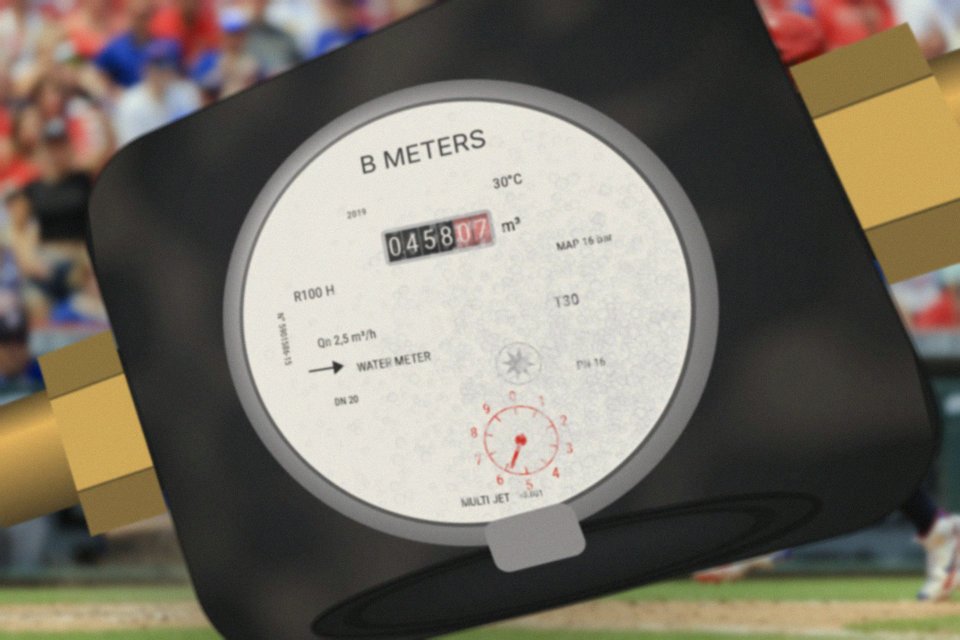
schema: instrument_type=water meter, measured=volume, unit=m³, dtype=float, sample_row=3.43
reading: 458.075
